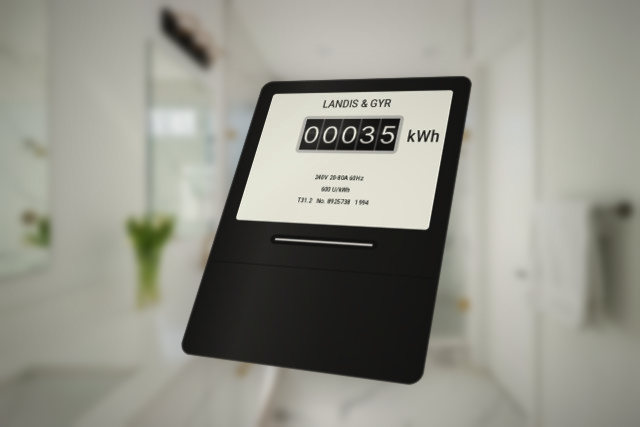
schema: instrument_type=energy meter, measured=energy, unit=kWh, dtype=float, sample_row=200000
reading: 35
